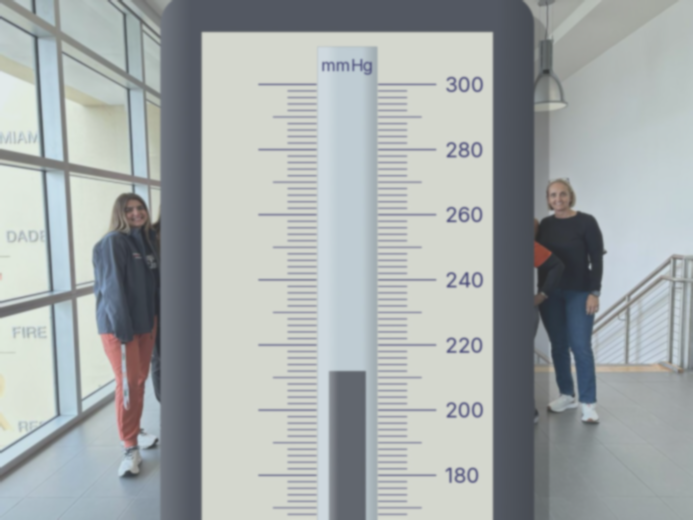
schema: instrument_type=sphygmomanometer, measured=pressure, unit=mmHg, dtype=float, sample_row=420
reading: 212
